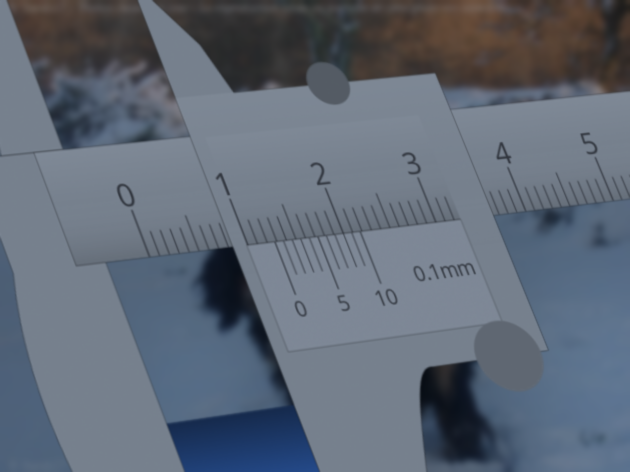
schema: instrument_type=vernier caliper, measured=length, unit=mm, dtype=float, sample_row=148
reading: 12.8
